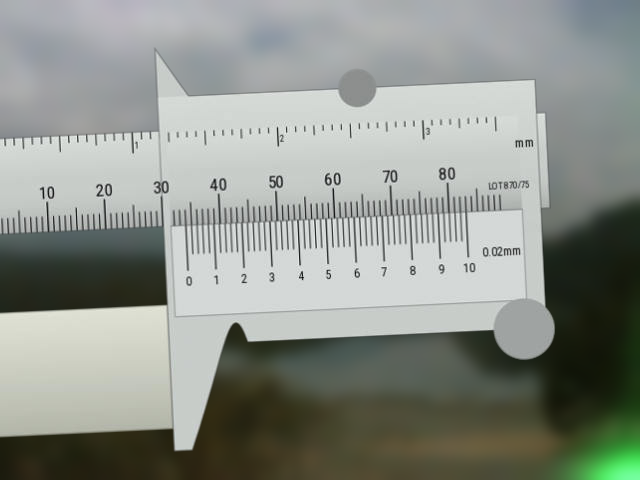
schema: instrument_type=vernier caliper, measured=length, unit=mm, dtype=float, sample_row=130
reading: 34.0
